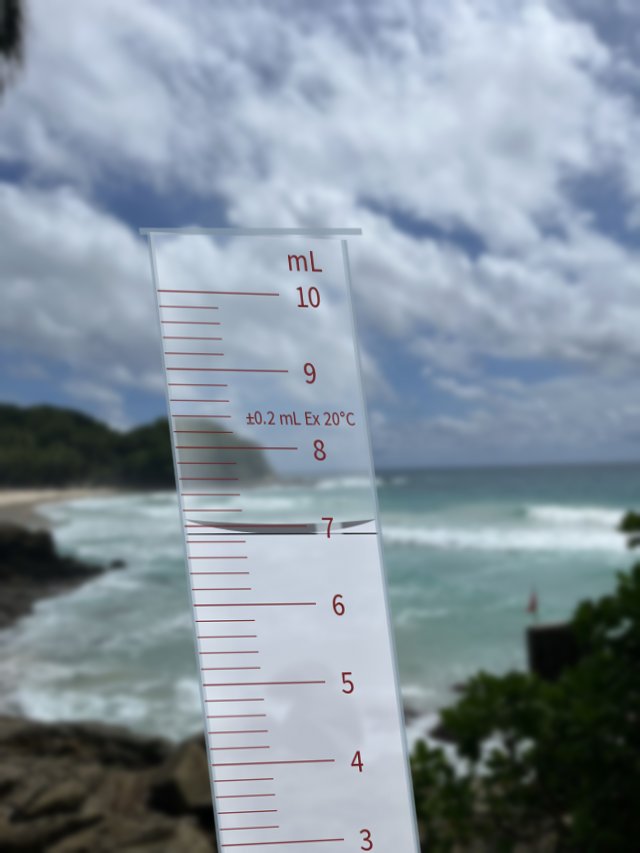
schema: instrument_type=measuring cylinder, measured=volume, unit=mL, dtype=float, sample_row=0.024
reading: 6.9
